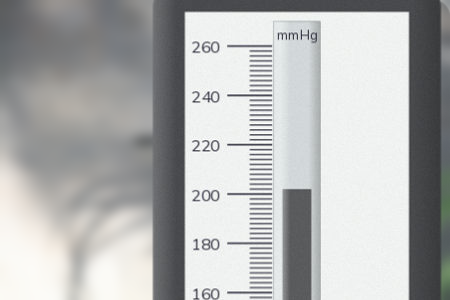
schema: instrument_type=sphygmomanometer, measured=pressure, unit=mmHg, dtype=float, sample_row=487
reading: 202
